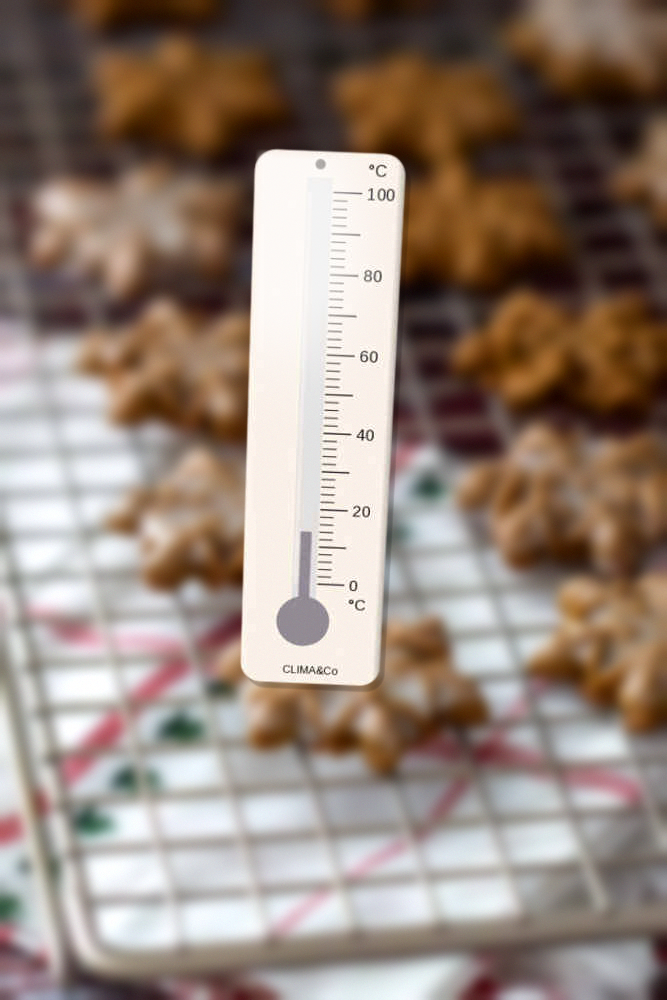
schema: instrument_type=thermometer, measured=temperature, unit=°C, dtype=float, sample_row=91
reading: 14
